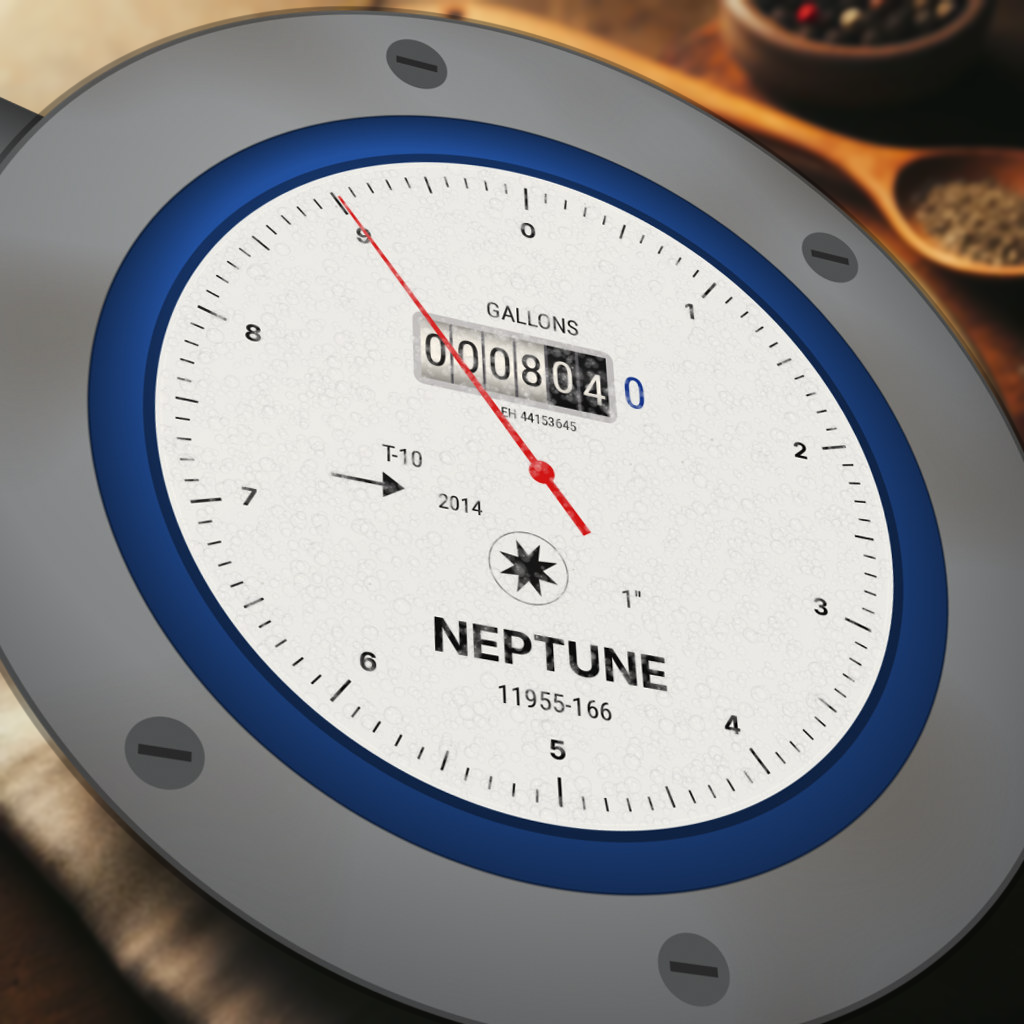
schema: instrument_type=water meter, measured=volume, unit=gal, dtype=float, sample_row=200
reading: 8039.0
